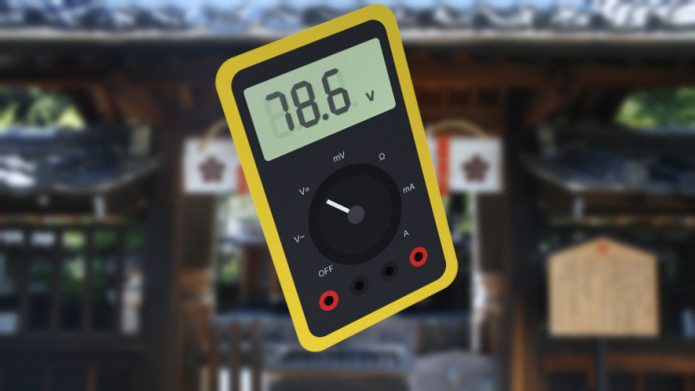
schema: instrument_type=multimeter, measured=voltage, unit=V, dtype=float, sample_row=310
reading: 78.6
